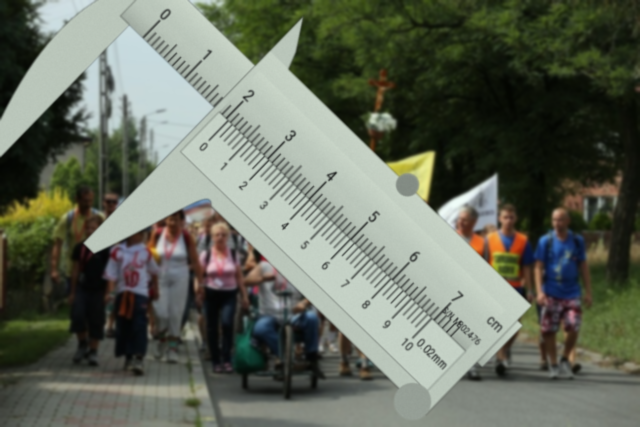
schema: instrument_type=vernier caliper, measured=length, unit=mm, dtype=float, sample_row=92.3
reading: 20.5
